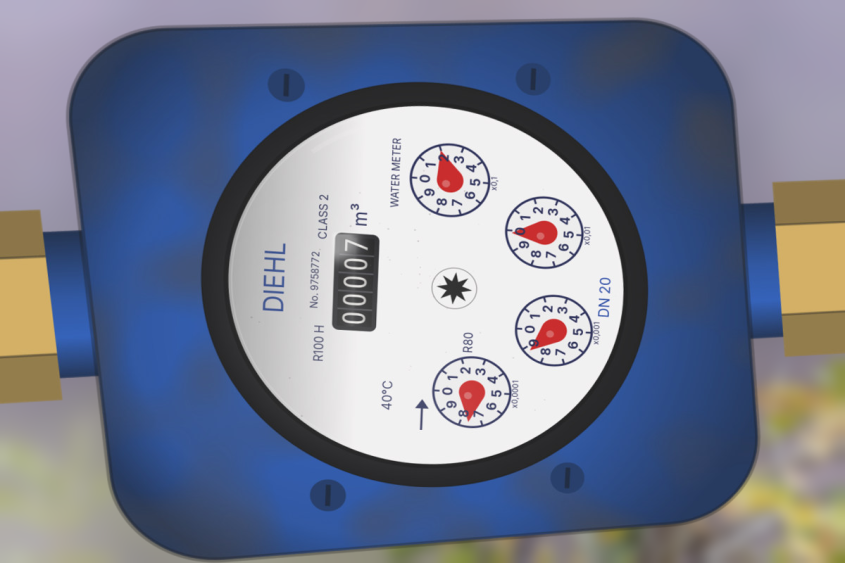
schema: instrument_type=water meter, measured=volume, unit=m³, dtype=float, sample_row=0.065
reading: 7.1987
